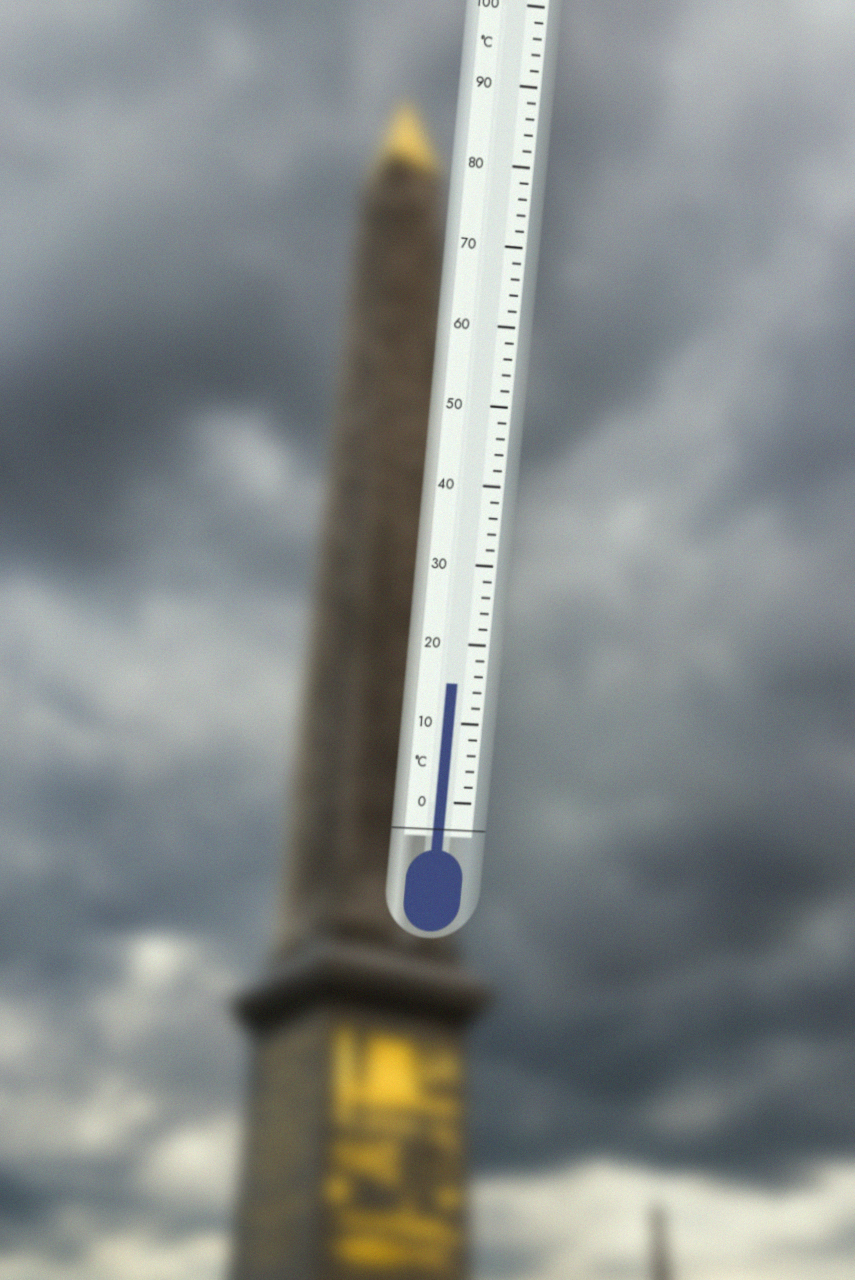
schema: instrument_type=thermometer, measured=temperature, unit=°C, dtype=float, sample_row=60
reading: 15
